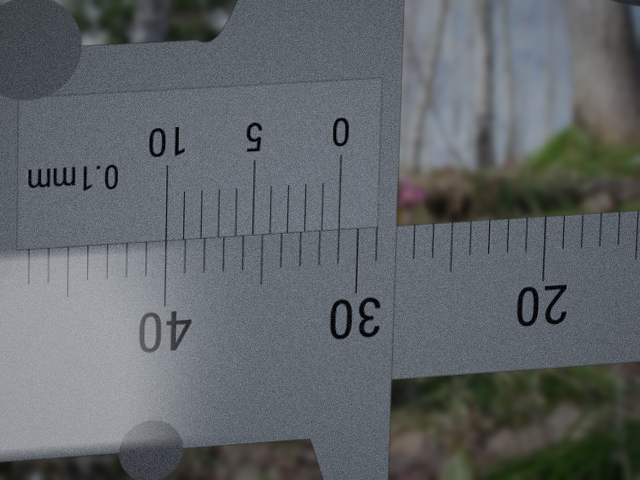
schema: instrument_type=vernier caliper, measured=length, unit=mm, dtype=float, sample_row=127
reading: 31.0
